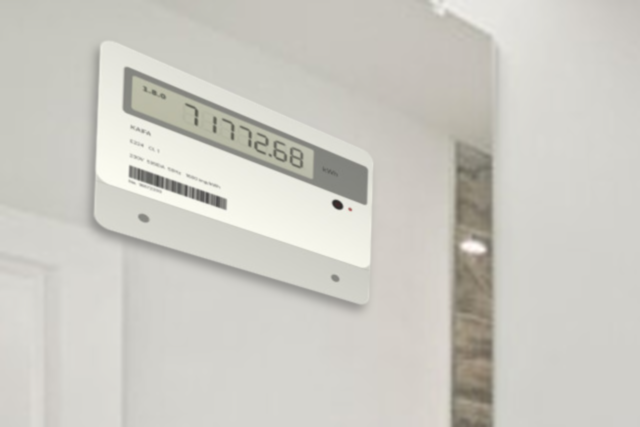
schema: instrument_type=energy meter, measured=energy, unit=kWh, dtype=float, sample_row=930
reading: 71772.68
